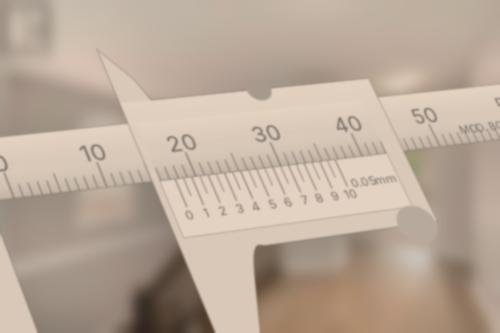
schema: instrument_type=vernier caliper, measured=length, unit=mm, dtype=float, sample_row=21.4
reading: 17.6
